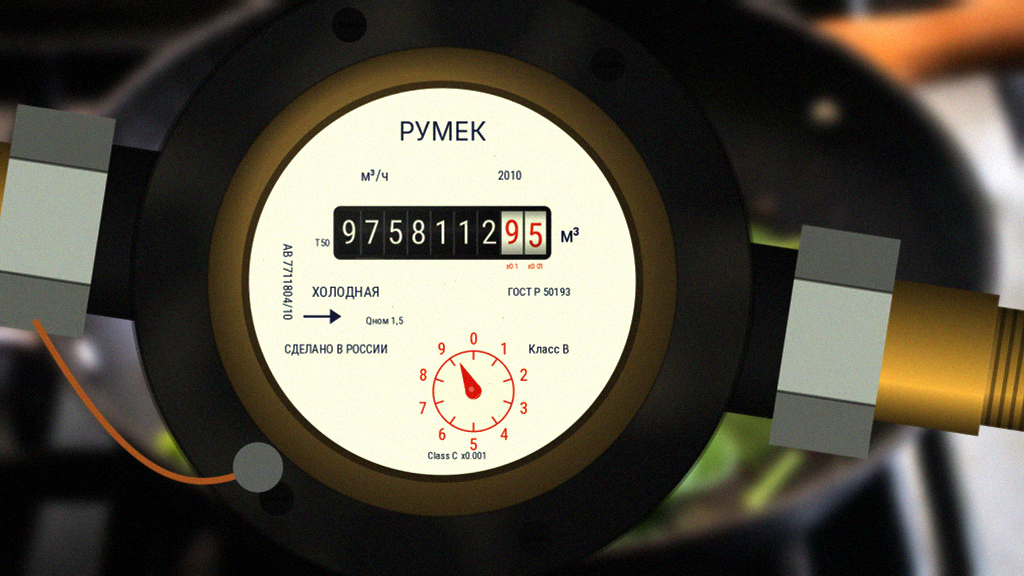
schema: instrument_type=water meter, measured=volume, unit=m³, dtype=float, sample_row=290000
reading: 9758112.949
